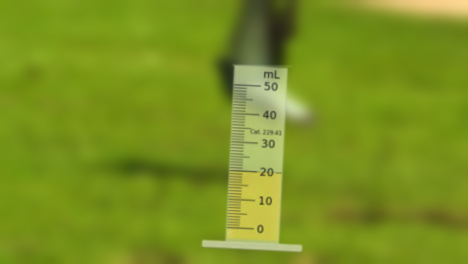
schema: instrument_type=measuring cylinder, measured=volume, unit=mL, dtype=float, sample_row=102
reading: 20
